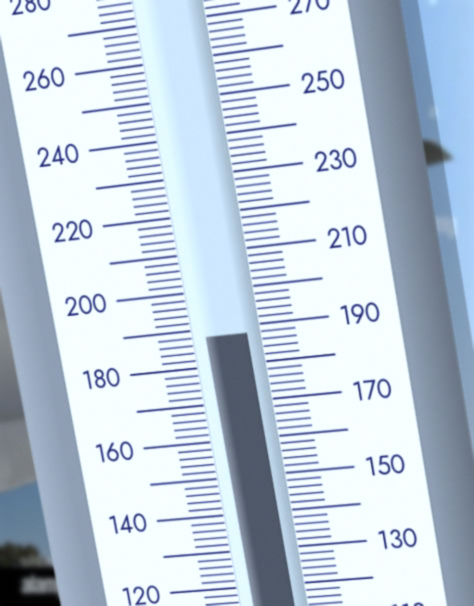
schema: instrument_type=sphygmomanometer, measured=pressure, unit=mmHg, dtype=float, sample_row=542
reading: 188
